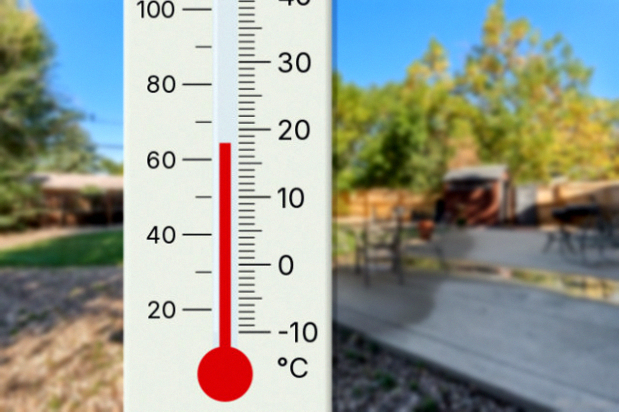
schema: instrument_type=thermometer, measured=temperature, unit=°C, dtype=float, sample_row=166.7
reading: 18
